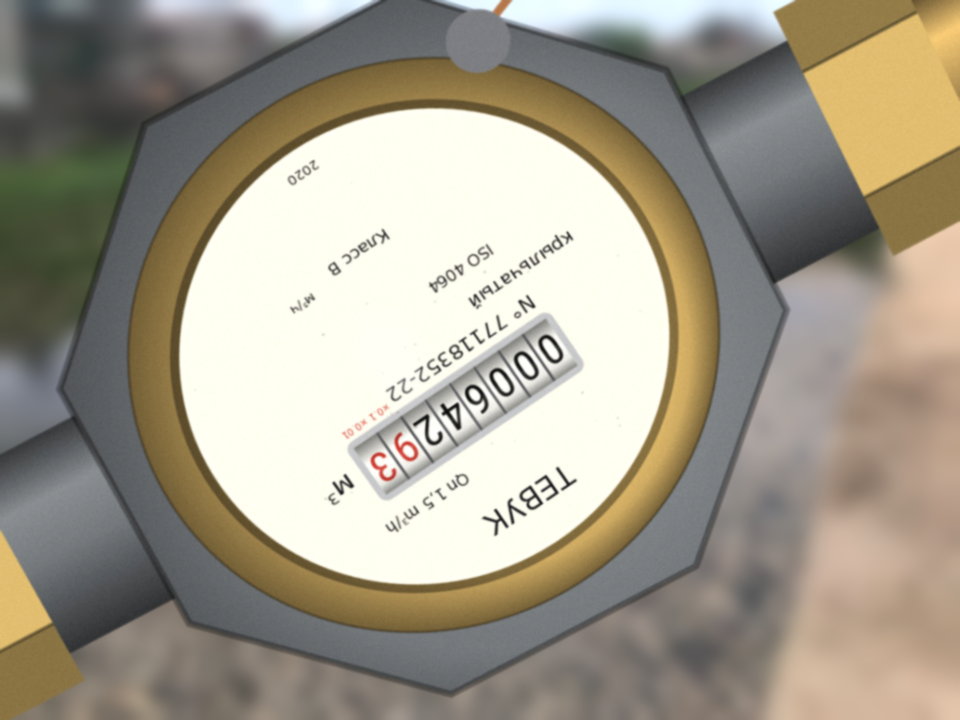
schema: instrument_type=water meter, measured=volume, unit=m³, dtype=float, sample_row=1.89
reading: 642.93
